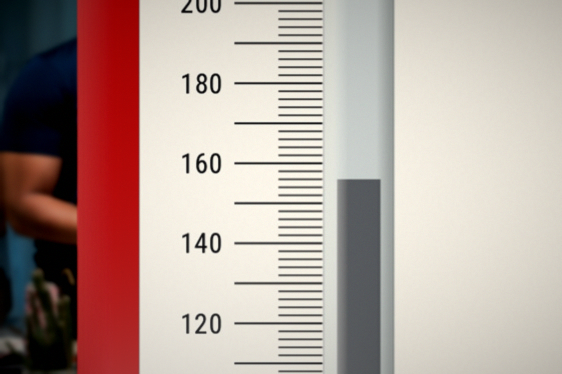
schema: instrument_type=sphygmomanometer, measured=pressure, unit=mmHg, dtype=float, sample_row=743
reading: 156
